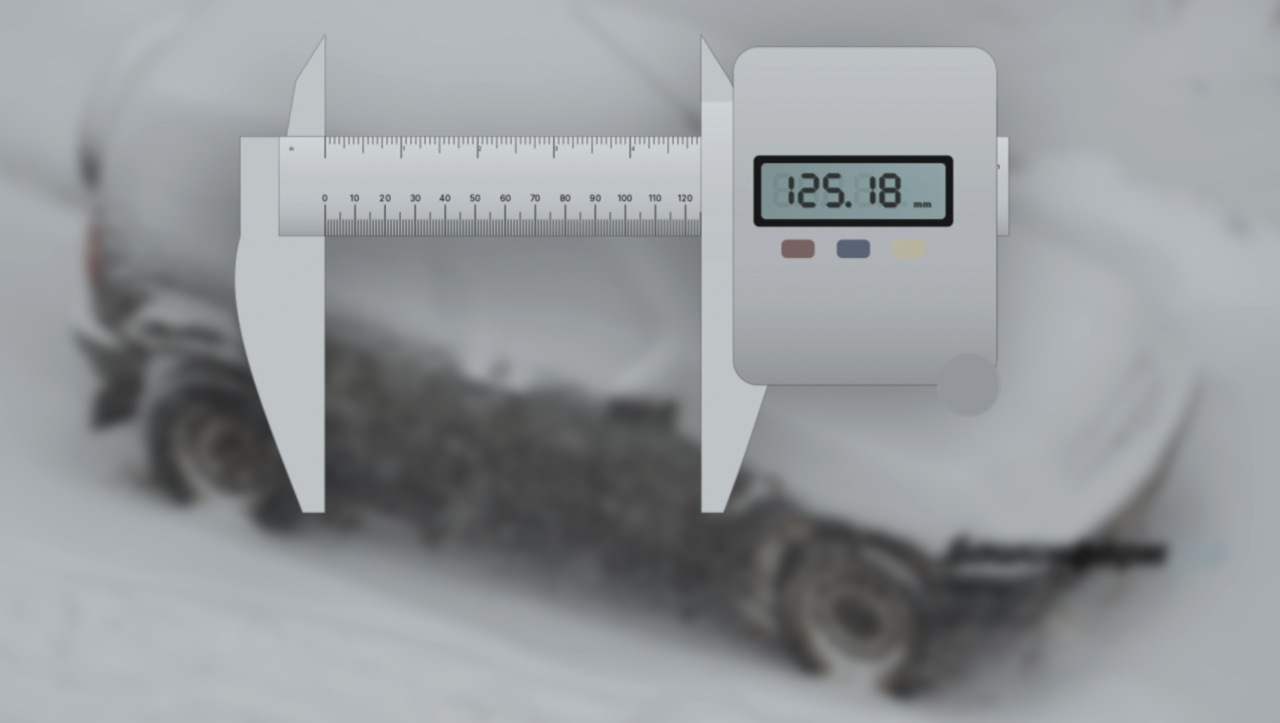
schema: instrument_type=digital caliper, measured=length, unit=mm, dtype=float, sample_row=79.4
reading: 125.18
